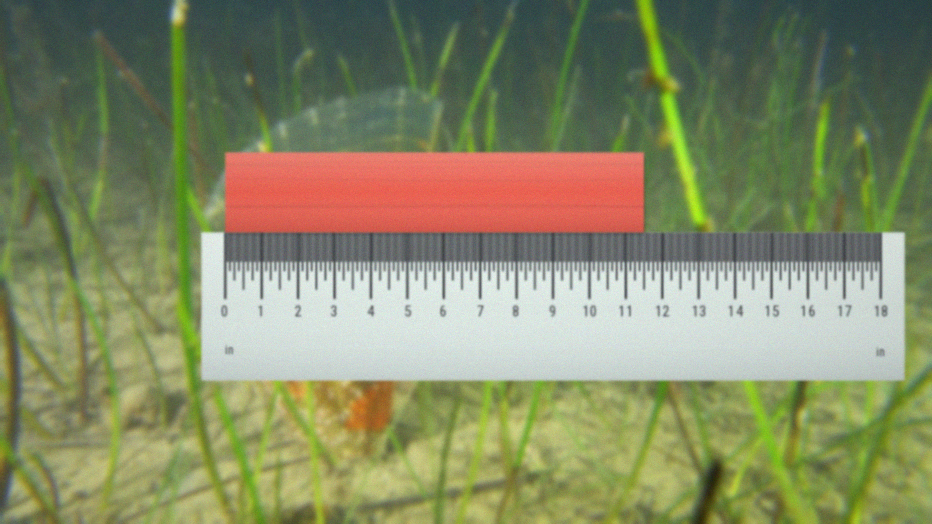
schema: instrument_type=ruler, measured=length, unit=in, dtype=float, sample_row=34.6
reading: 11.5
